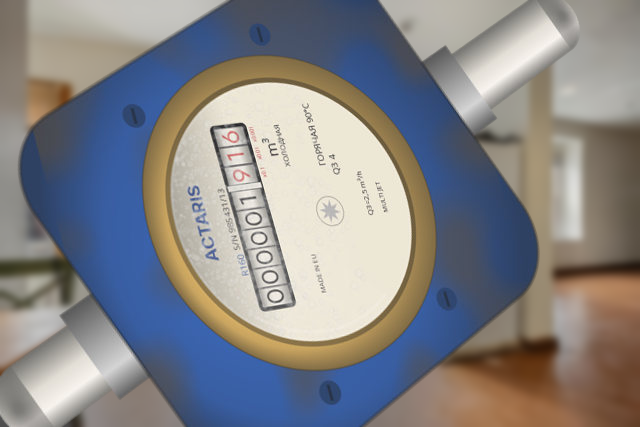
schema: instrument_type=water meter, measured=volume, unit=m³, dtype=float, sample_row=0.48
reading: 1.916
